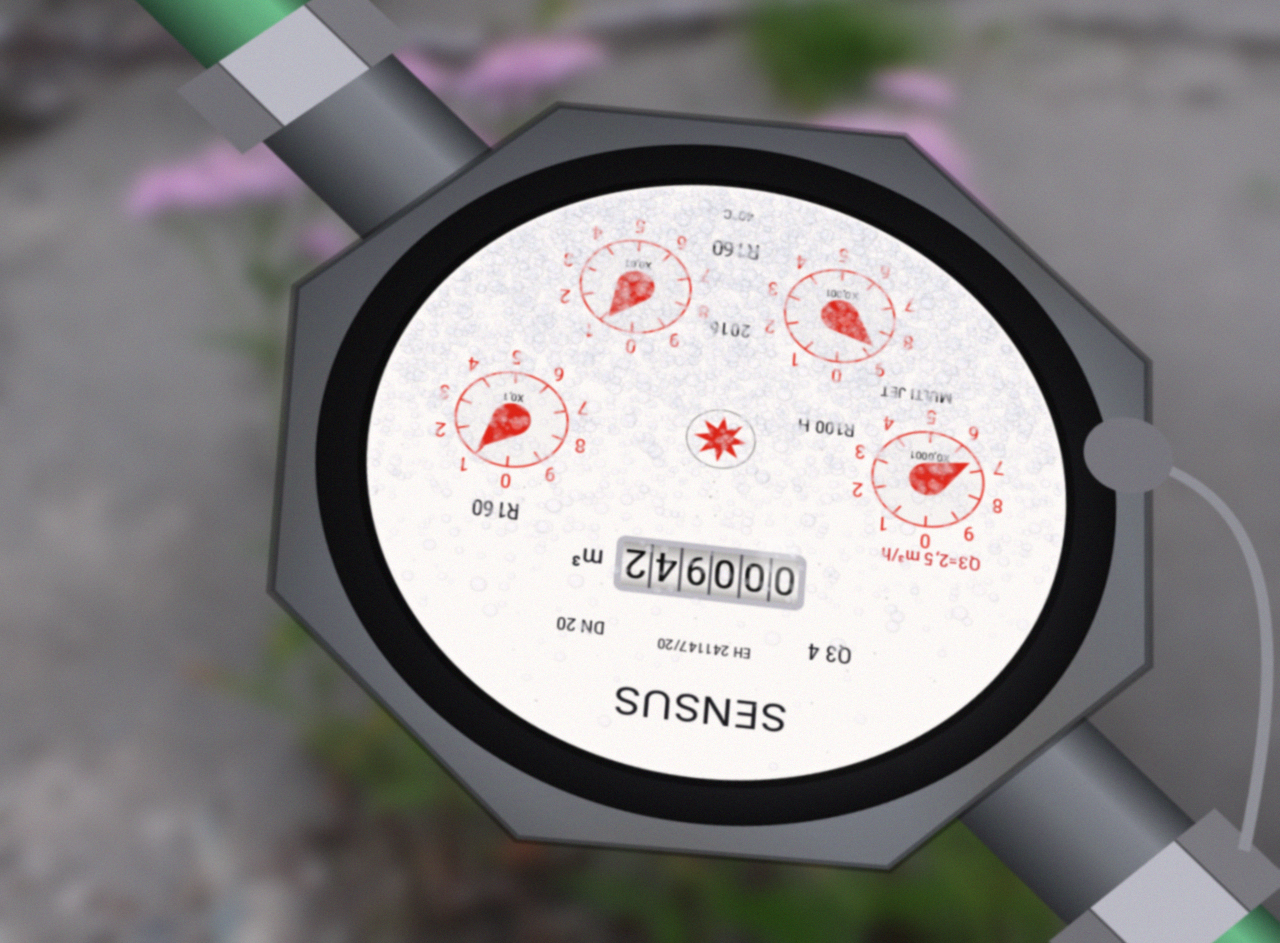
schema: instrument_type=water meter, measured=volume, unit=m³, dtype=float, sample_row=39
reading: 942.1086
